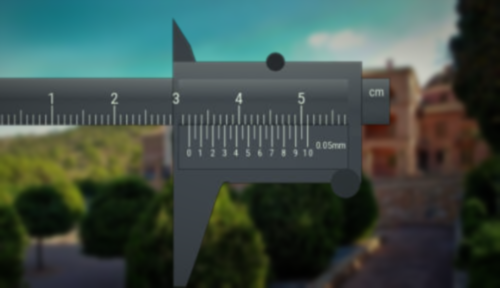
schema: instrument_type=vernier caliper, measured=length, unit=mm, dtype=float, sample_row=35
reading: 32.0
